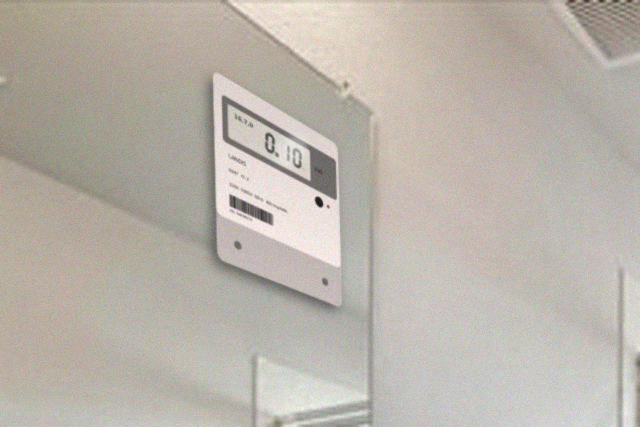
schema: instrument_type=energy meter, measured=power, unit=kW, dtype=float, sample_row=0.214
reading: 0.10
